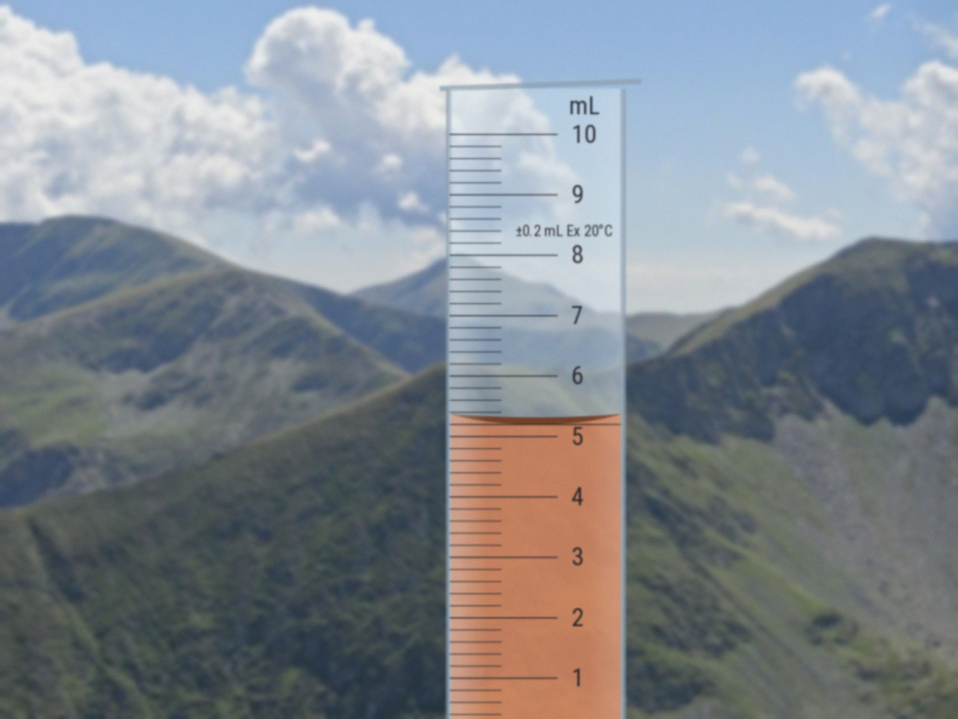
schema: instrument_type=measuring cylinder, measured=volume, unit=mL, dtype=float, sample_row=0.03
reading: 5.2
